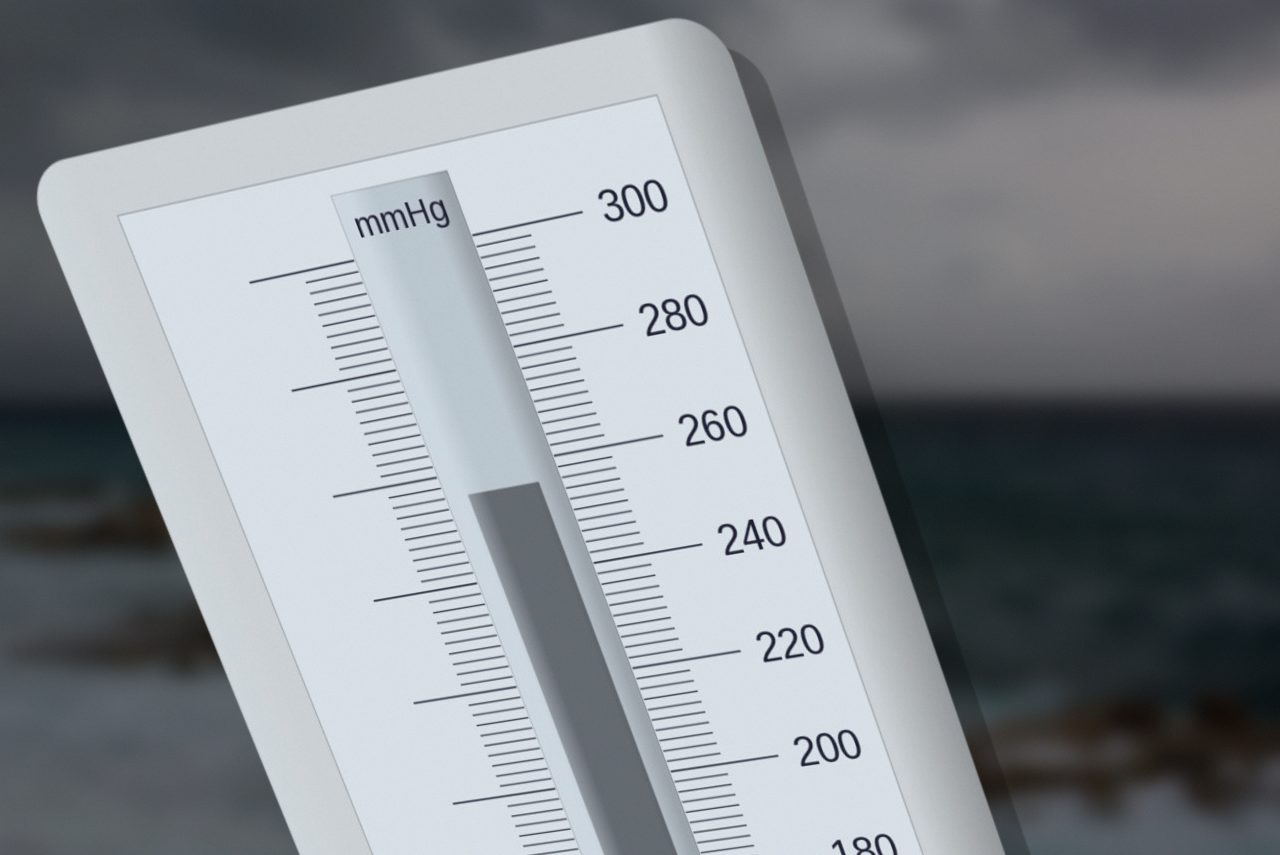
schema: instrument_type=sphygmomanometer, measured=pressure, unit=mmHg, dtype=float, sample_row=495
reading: 256
